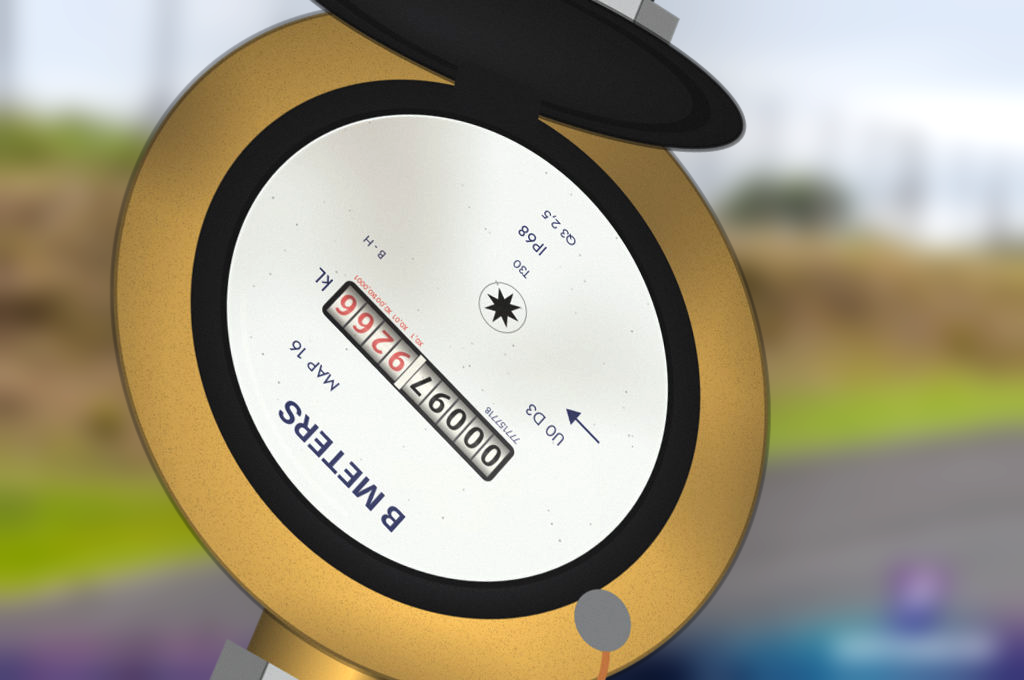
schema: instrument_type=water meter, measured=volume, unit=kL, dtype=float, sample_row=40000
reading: 97.9266
